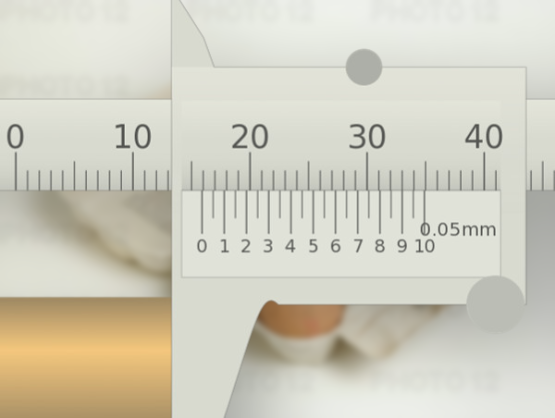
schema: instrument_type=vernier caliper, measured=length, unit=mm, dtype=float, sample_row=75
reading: 15.9
